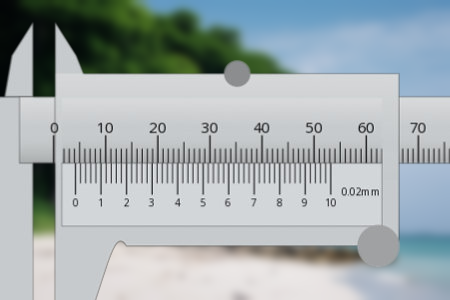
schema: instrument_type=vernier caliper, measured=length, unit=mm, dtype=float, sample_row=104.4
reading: 4.2
